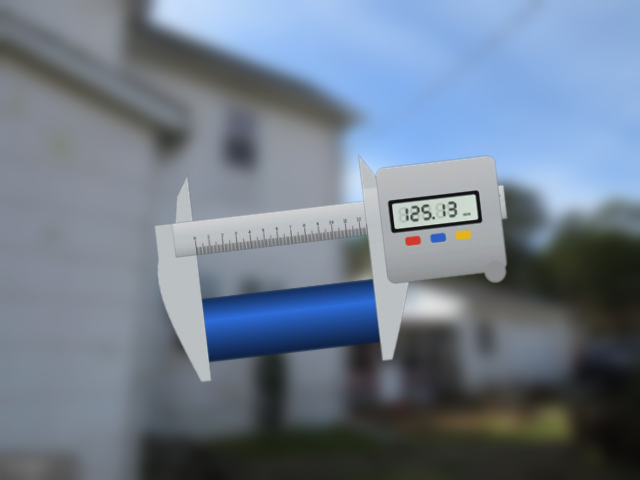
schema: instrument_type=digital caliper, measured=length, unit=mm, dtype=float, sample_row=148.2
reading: 125.13
